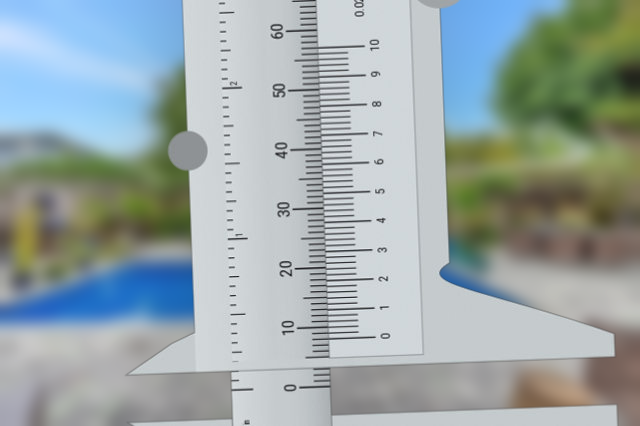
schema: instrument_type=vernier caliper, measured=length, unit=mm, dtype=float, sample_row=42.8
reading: 8.0
